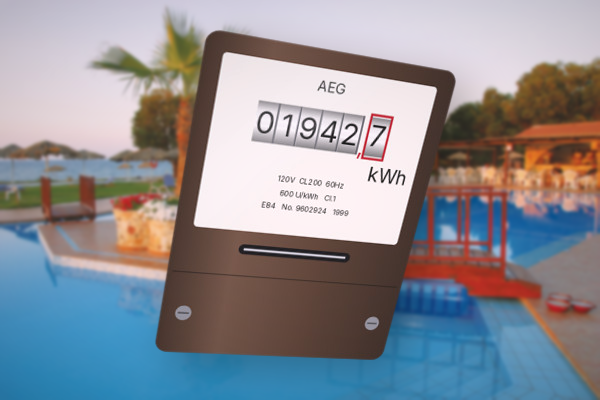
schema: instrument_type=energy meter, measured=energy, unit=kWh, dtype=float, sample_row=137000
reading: 1942.7
